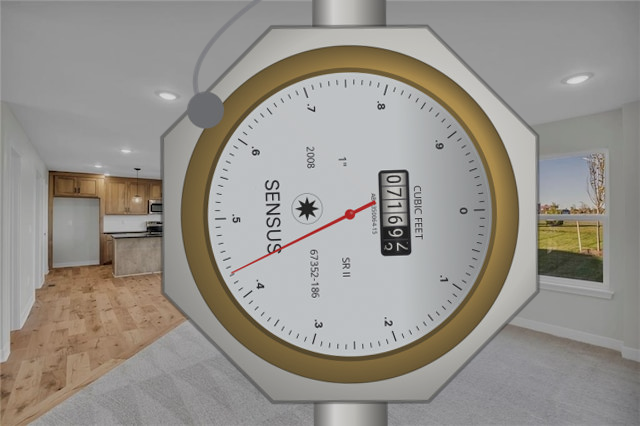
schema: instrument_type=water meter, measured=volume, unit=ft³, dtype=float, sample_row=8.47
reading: 71692.43
